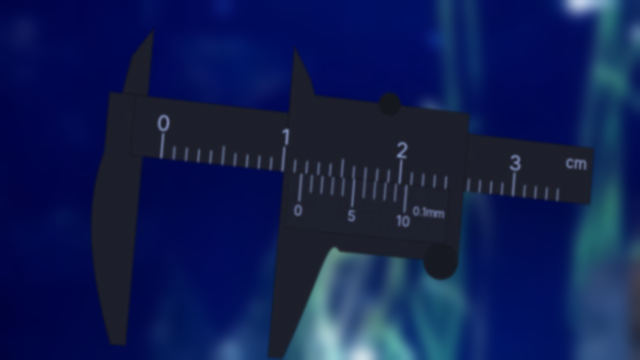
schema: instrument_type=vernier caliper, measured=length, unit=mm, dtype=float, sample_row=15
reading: 11.6
